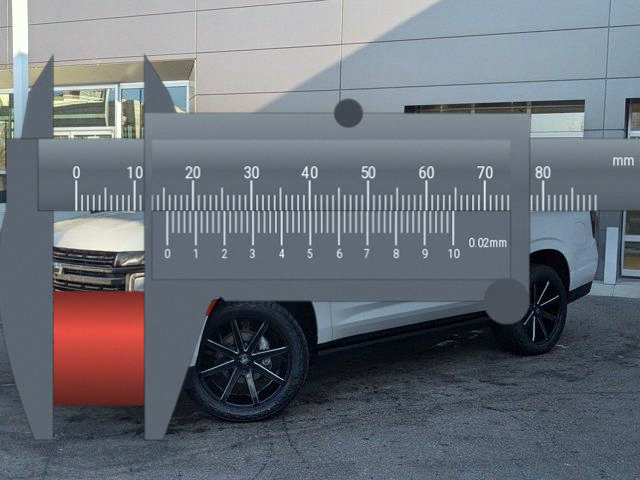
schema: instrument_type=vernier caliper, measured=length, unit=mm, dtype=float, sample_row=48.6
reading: 15.6
